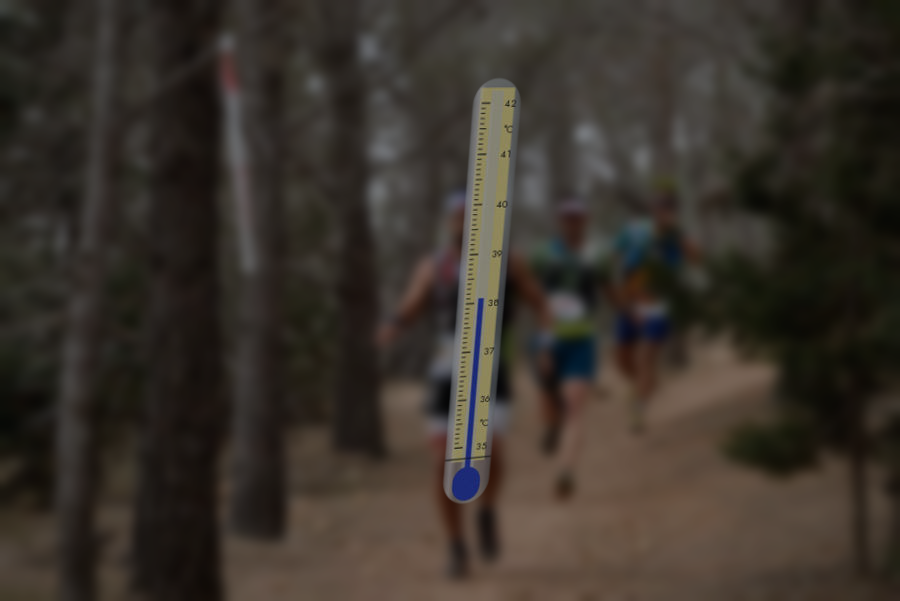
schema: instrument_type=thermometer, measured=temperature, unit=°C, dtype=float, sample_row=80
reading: 38.1
